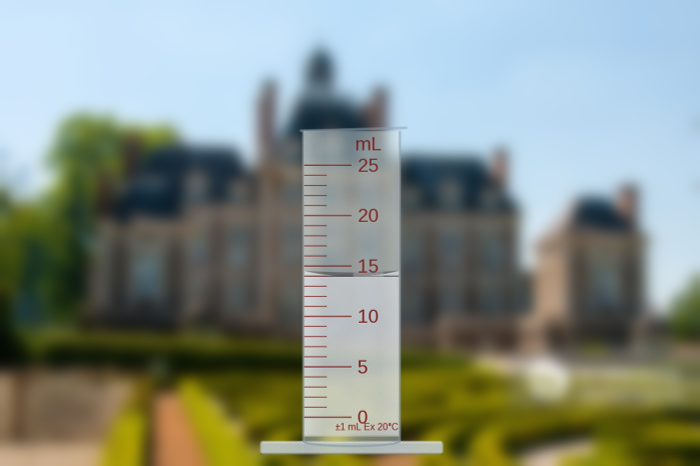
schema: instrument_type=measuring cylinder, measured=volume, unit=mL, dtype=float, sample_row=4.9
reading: 14
